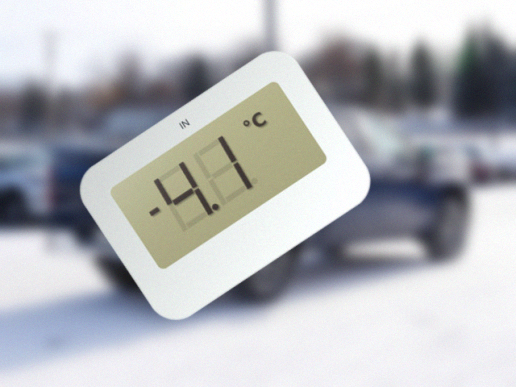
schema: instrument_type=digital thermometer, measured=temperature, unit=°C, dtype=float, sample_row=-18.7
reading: -4.1
